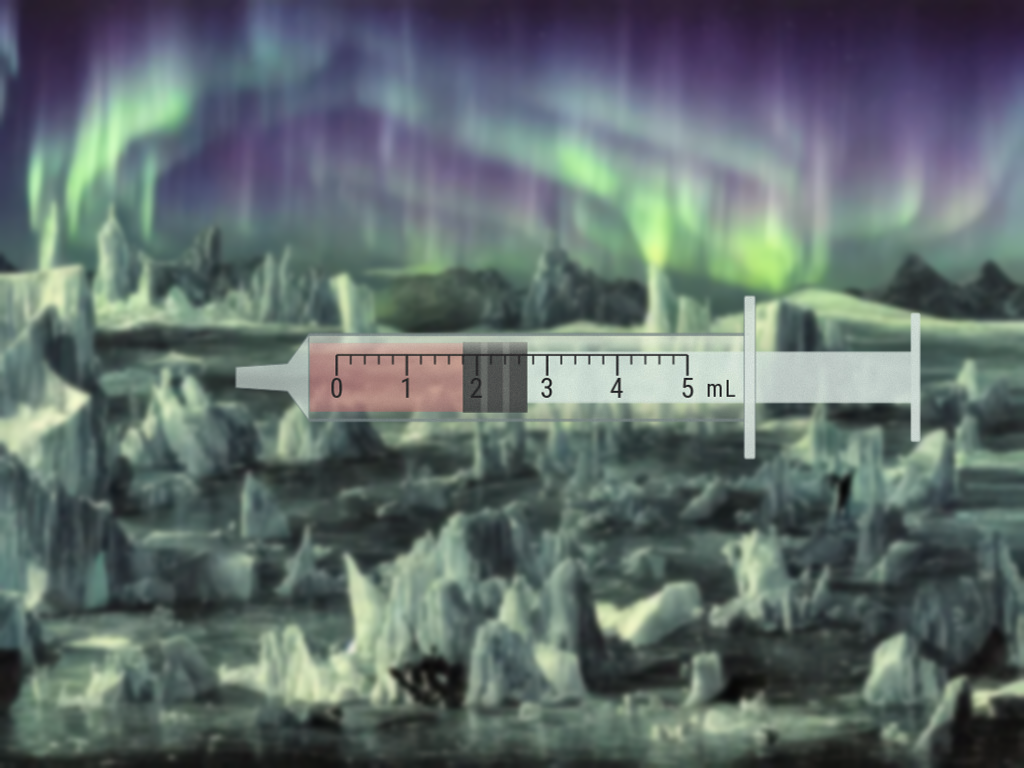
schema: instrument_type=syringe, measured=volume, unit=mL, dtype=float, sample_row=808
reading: 1.8
